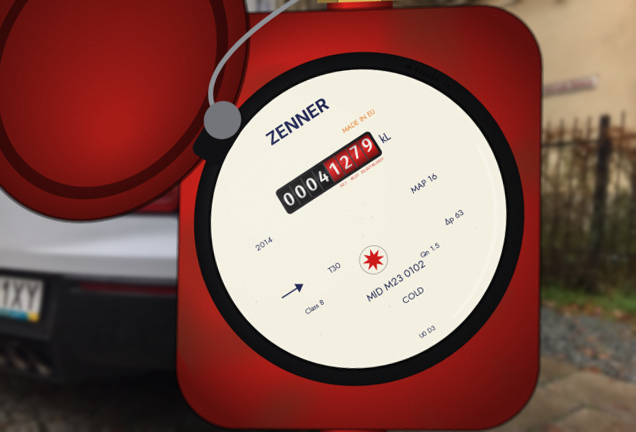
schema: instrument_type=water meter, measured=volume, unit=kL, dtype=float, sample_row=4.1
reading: 4.1279
